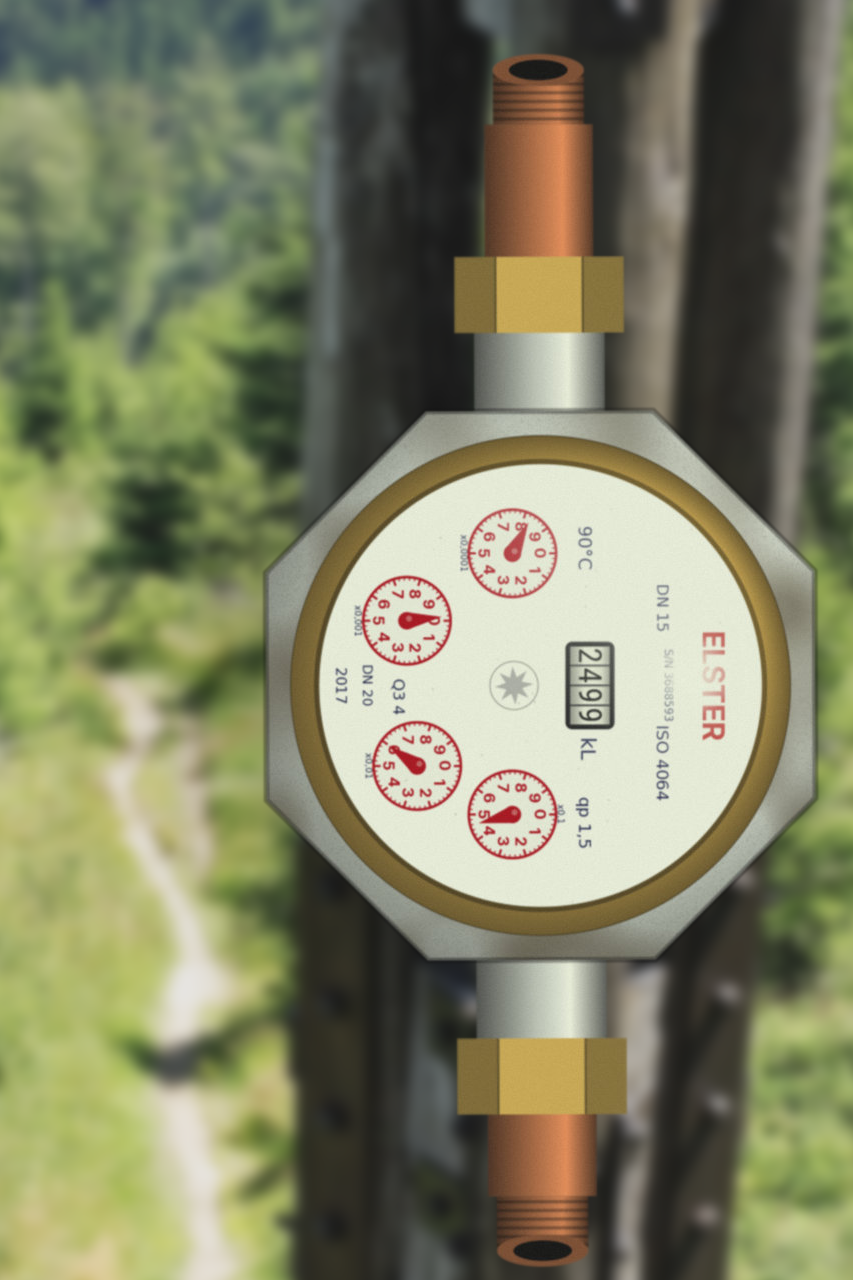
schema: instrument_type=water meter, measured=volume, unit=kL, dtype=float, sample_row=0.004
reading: 2499.4598
